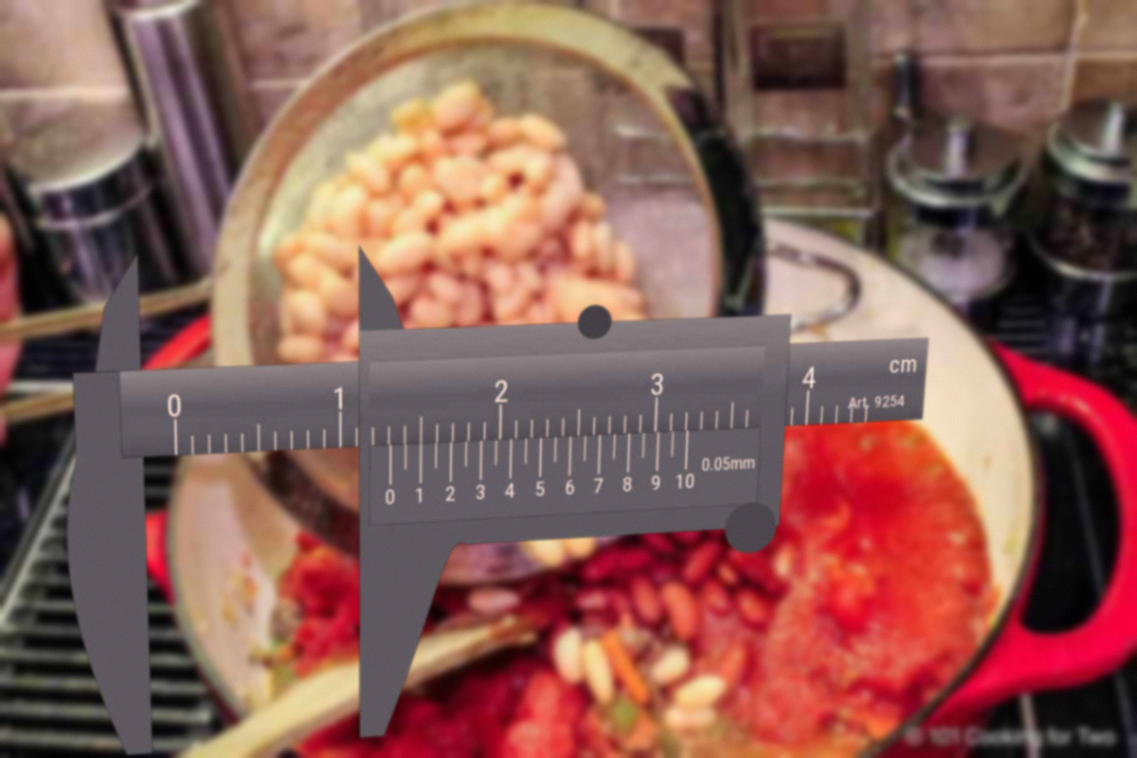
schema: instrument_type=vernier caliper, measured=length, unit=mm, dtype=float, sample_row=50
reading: 13.1
